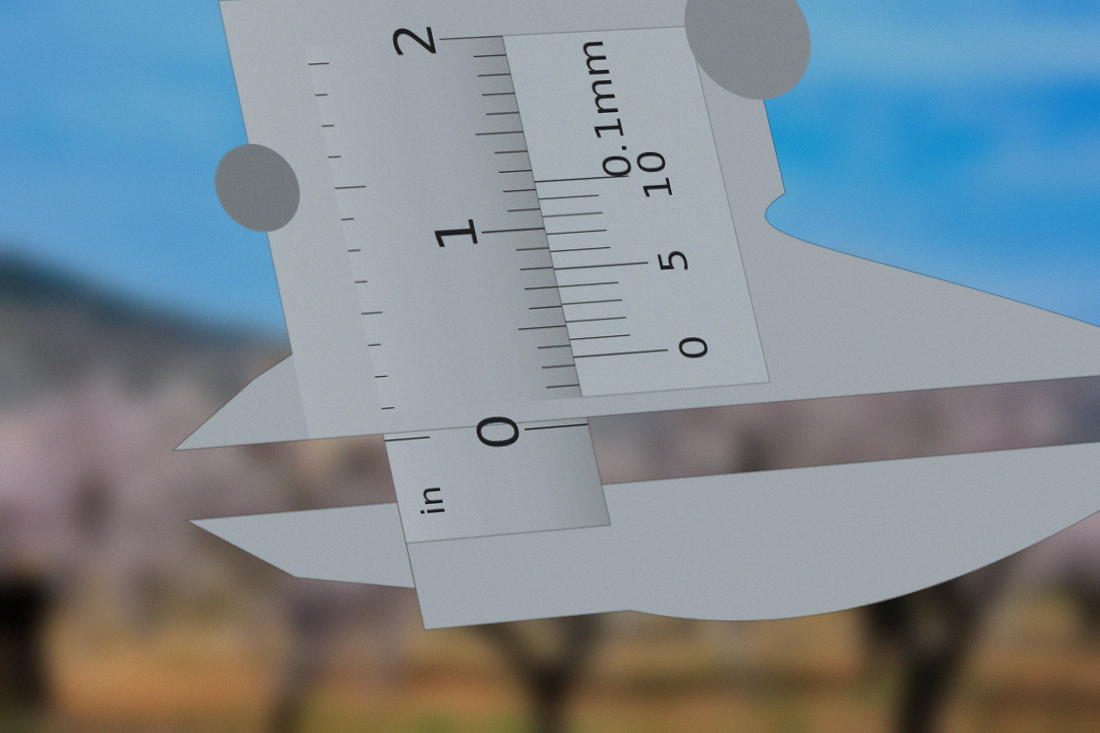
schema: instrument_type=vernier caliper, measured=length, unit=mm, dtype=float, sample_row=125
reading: 3.4
